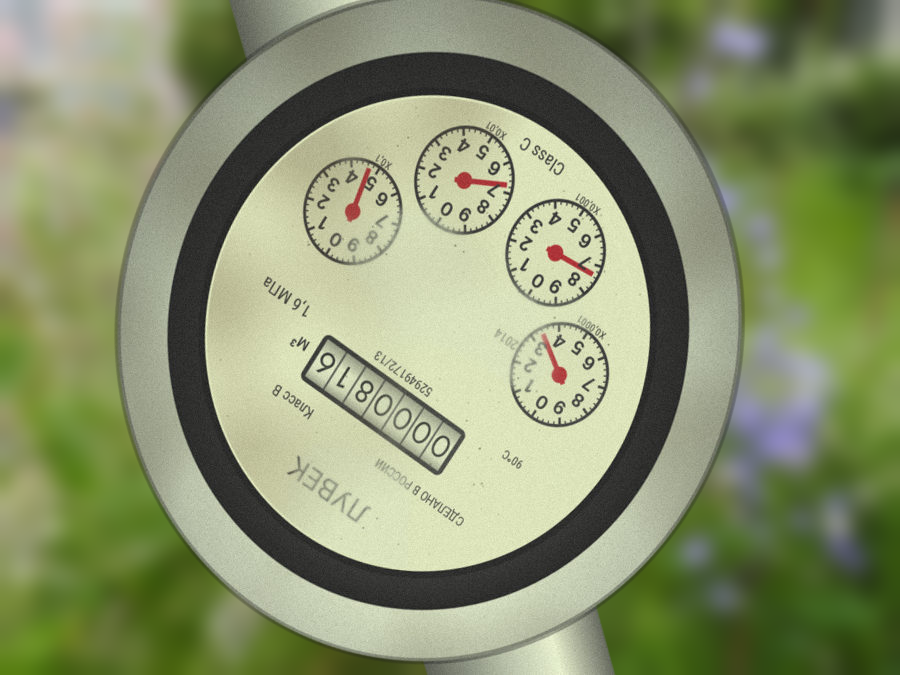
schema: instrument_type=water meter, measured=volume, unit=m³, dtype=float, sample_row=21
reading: 816.4673
